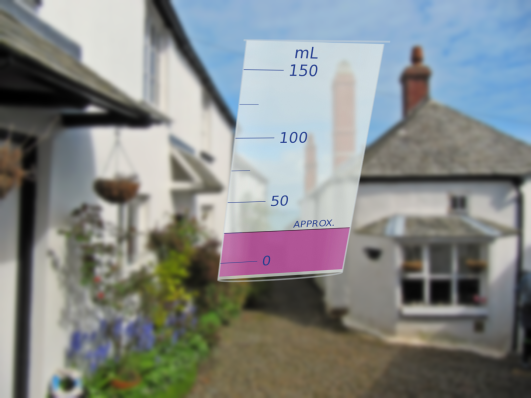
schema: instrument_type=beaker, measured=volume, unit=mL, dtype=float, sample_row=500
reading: 25
